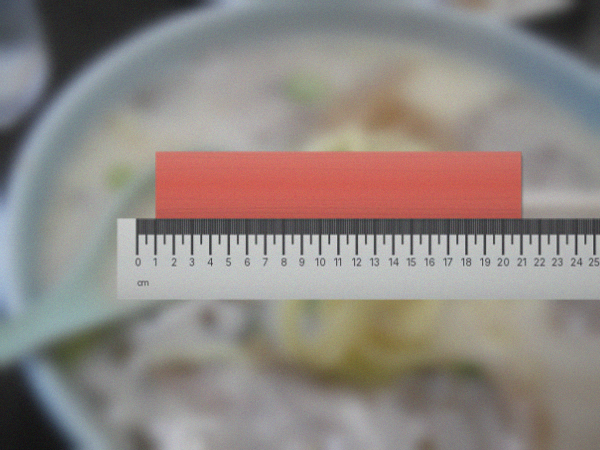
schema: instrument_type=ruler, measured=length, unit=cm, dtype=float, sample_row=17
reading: 20
